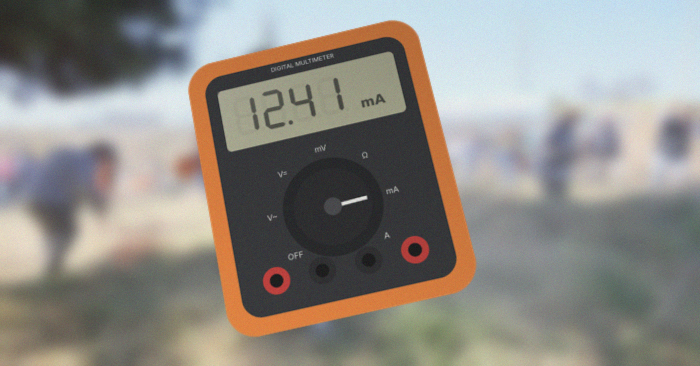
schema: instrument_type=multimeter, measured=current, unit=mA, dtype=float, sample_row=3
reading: 12.41
